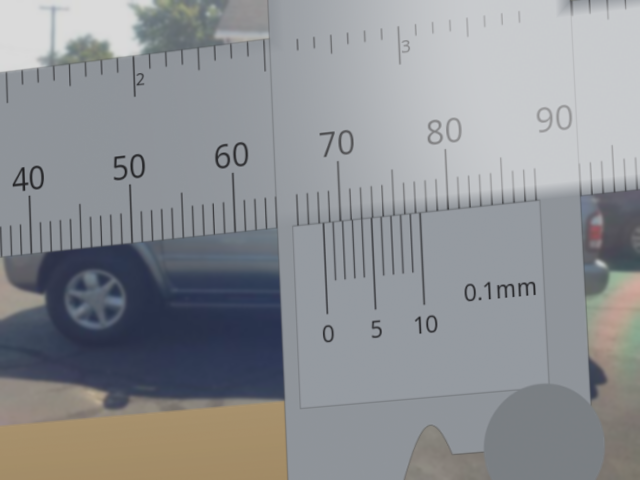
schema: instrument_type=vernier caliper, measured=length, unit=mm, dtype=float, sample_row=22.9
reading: 68.4
